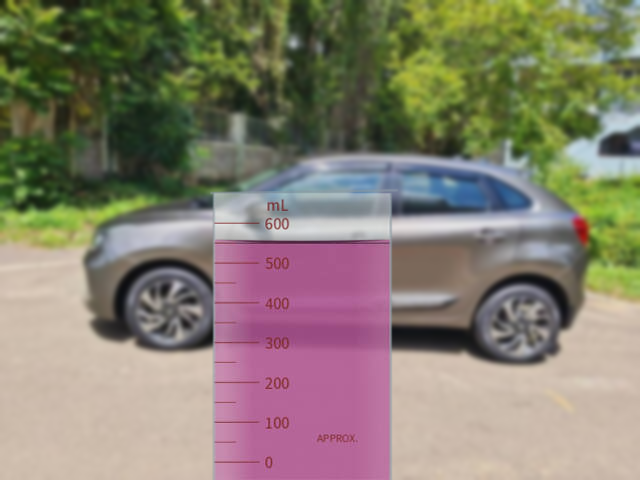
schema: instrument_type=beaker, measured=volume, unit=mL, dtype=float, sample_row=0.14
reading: 550
